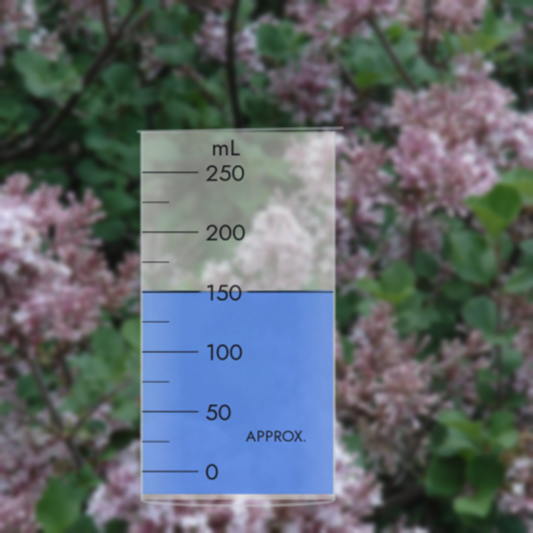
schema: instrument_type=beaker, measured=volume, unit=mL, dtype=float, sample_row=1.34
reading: 150
